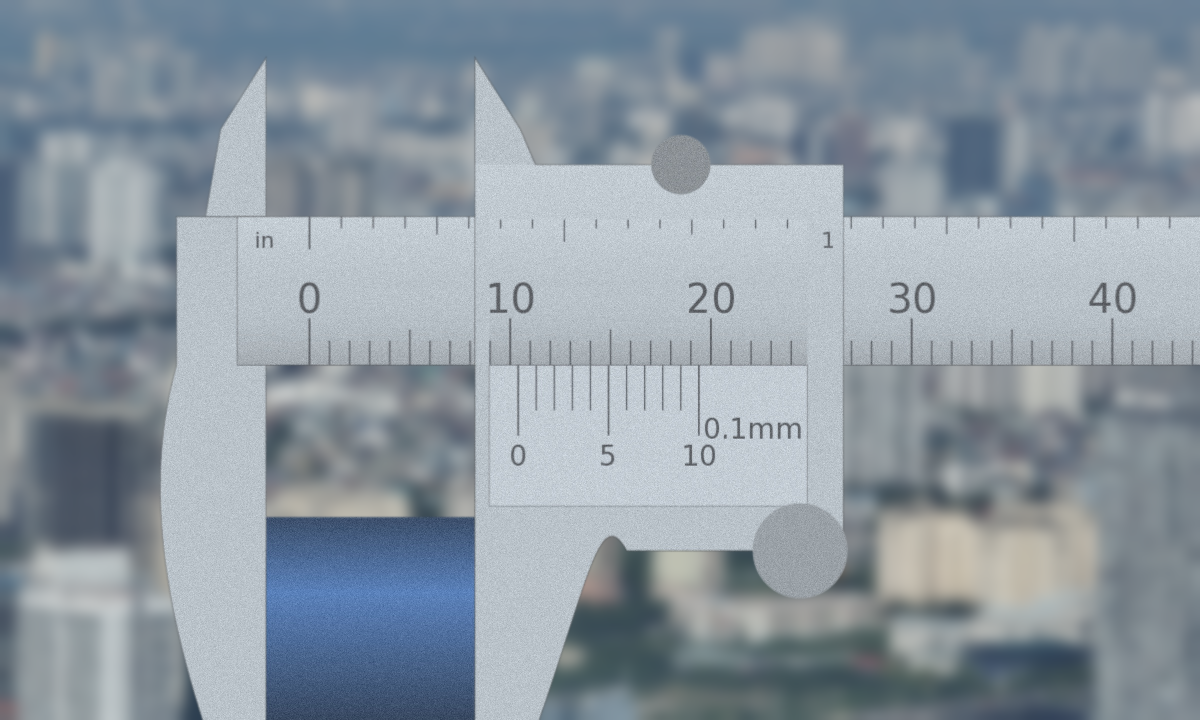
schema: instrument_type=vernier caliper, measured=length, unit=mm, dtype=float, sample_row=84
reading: 10.4
